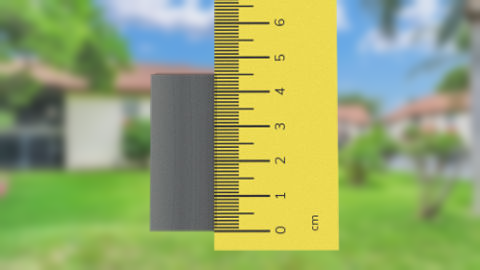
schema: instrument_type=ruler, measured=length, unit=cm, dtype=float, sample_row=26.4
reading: 4.5
